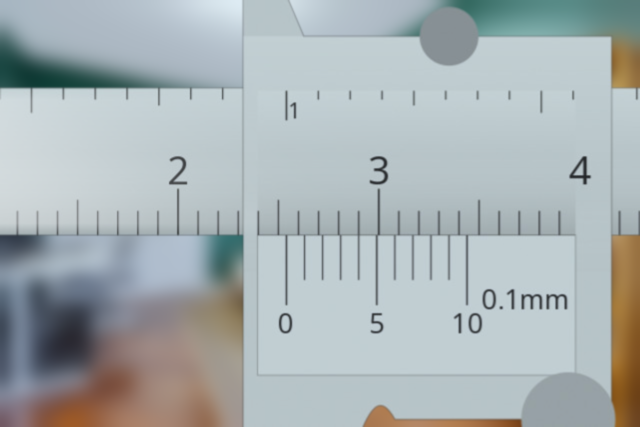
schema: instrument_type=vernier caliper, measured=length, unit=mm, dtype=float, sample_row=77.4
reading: 25.4
